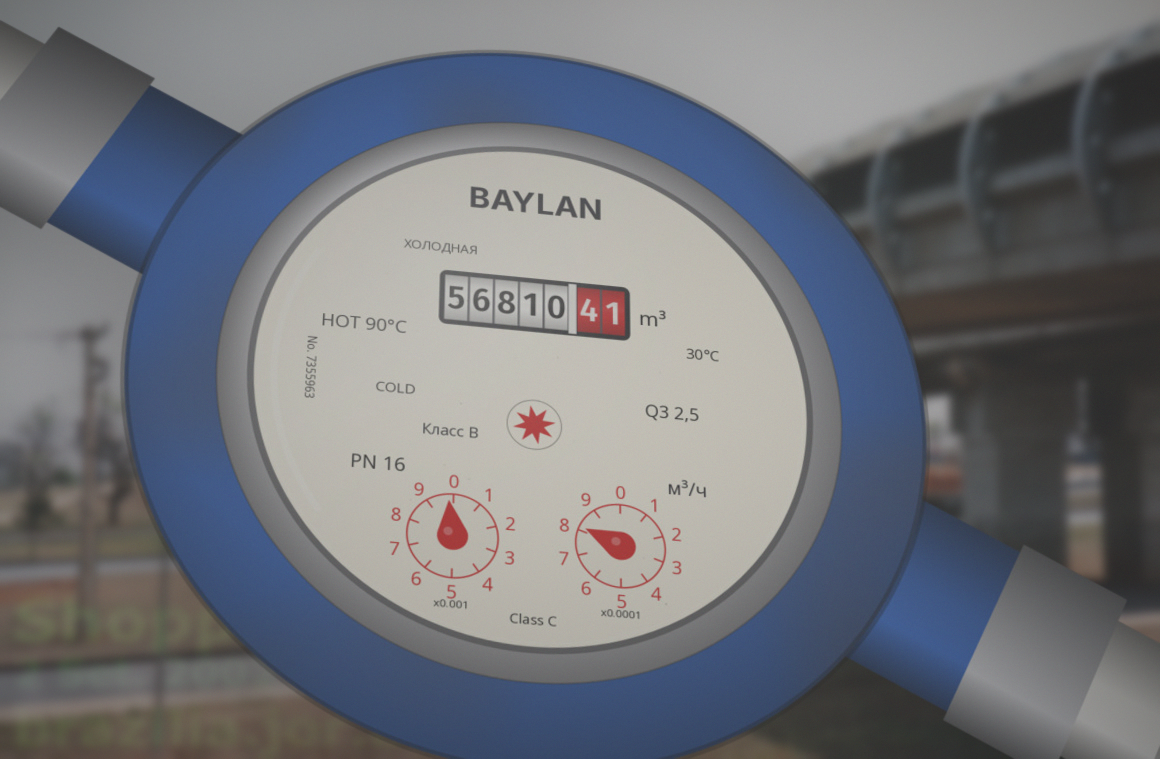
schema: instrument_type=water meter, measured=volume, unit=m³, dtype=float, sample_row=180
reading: 56810.4098
